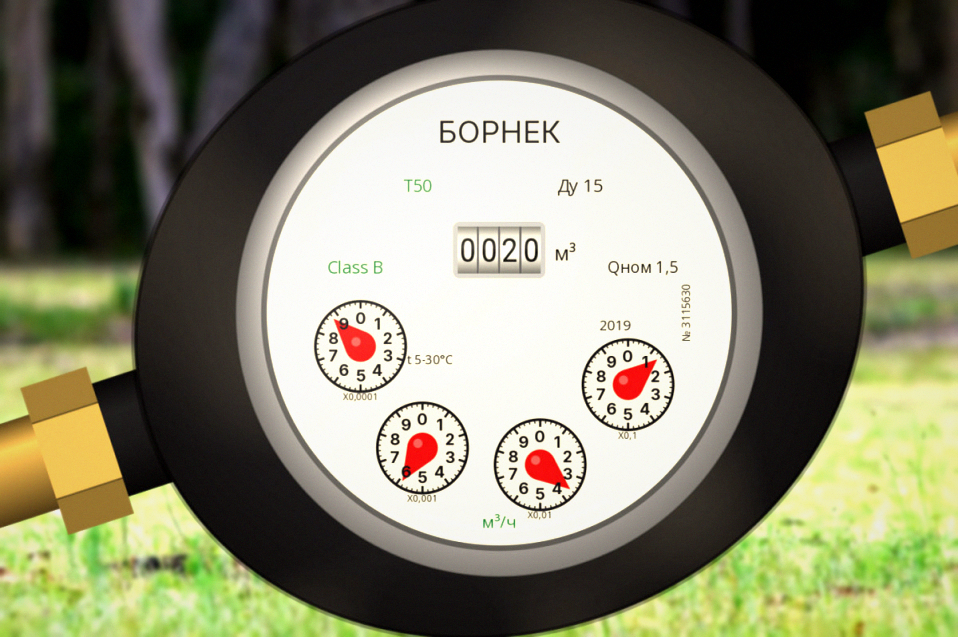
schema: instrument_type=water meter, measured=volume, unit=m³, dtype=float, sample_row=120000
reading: 20.1358
